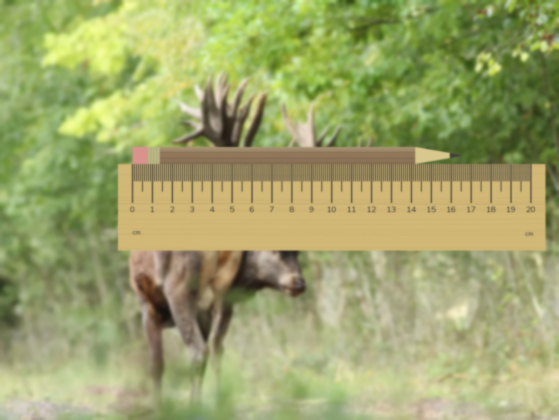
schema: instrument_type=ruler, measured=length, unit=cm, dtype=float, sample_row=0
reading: 16.5
